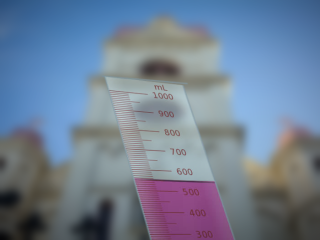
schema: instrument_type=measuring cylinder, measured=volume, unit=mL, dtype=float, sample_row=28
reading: 550
